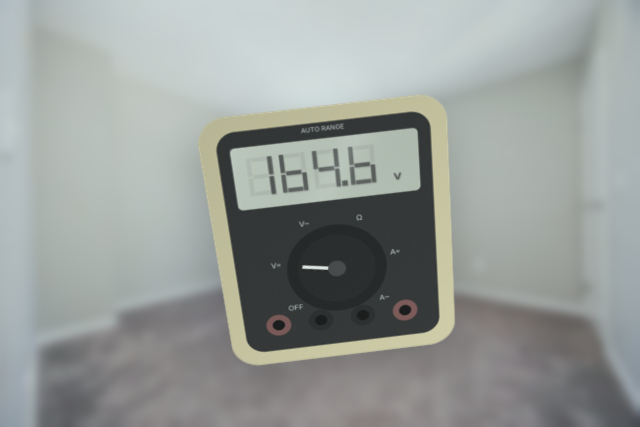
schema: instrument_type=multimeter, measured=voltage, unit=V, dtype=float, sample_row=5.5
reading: 164.6
